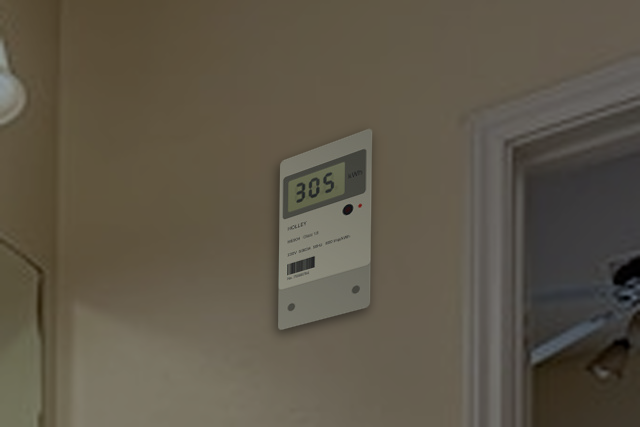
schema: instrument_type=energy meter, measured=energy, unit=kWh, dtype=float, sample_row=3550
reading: 305
